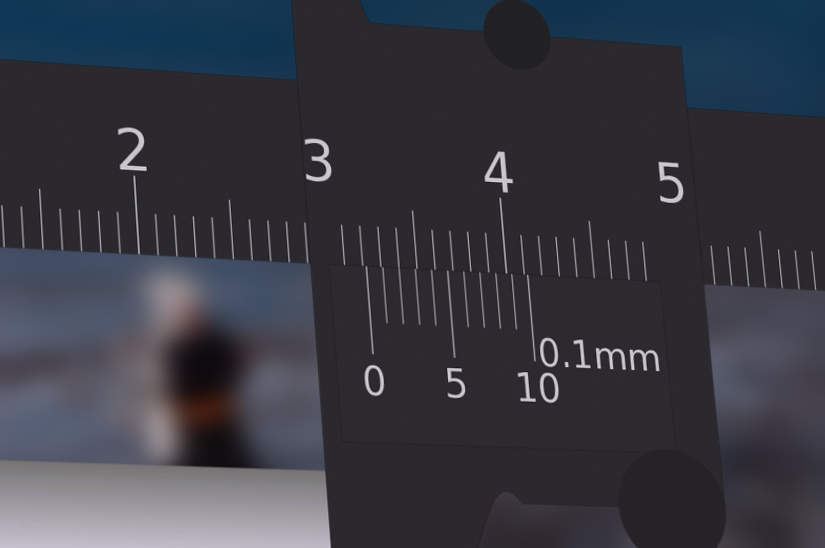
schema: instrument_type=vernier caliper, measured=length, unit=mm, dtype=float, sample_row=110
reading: 32.2
